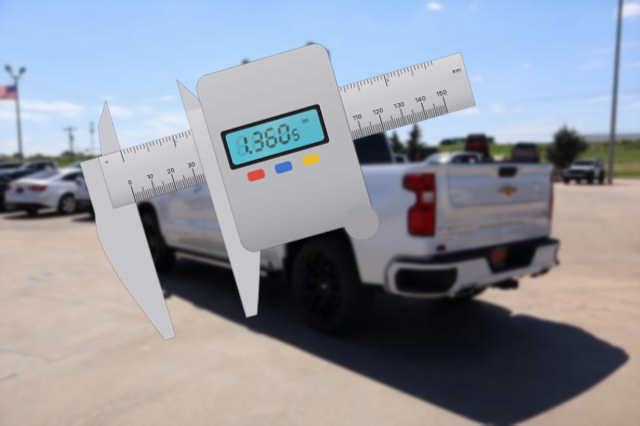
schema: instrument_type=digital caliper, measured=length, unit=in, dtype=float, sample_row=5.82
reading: 1.3605
